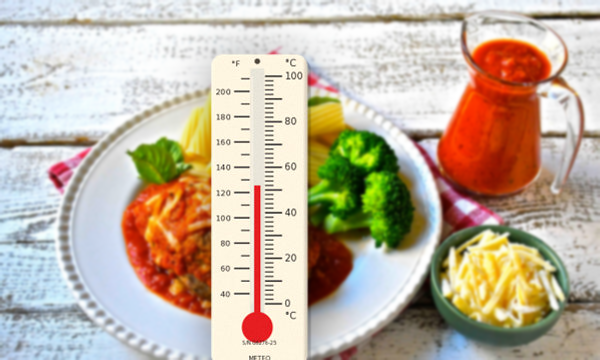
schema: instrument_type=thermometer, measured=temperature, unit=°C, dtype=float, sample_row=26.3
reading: 52
